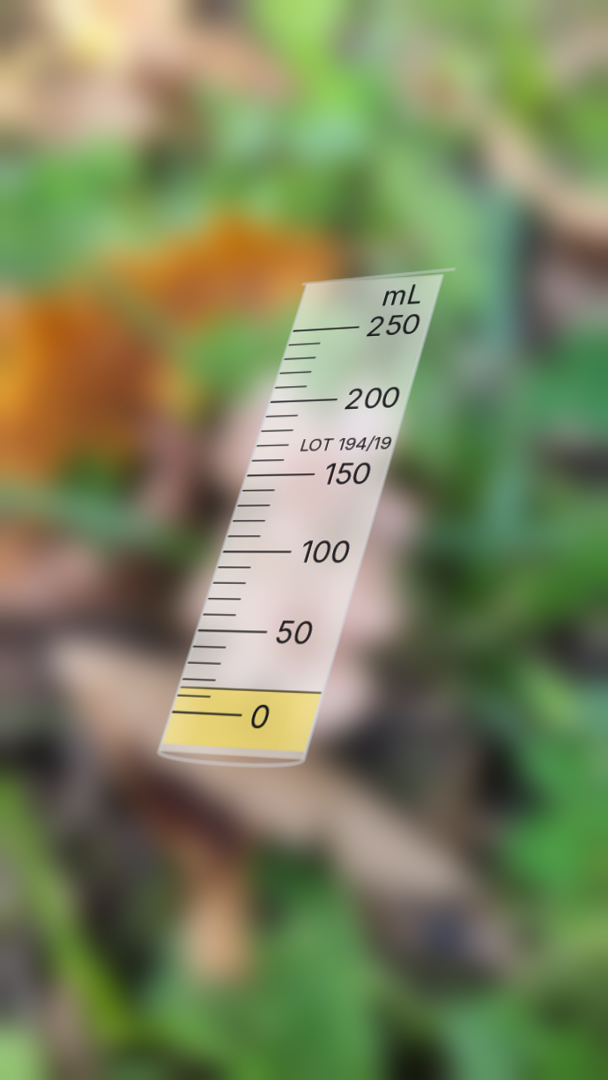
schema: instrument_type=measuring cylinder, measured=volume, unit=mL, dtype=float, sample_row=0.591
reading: 15
